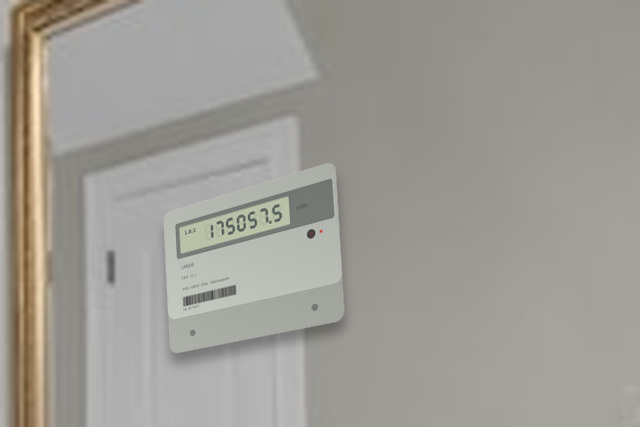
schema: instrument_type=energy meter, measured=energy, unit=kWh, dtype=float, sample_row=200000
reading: 175057.5
